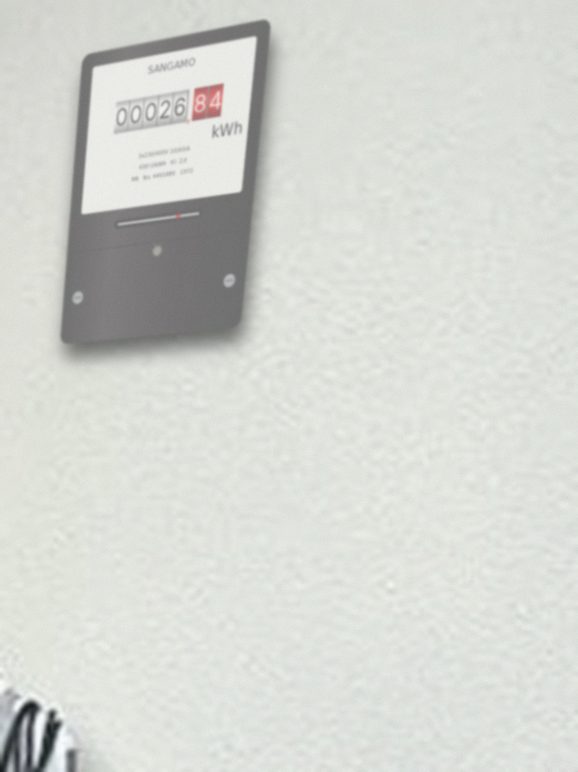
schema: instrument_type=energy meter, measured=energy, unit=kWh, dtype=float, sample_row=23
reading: 26.84
